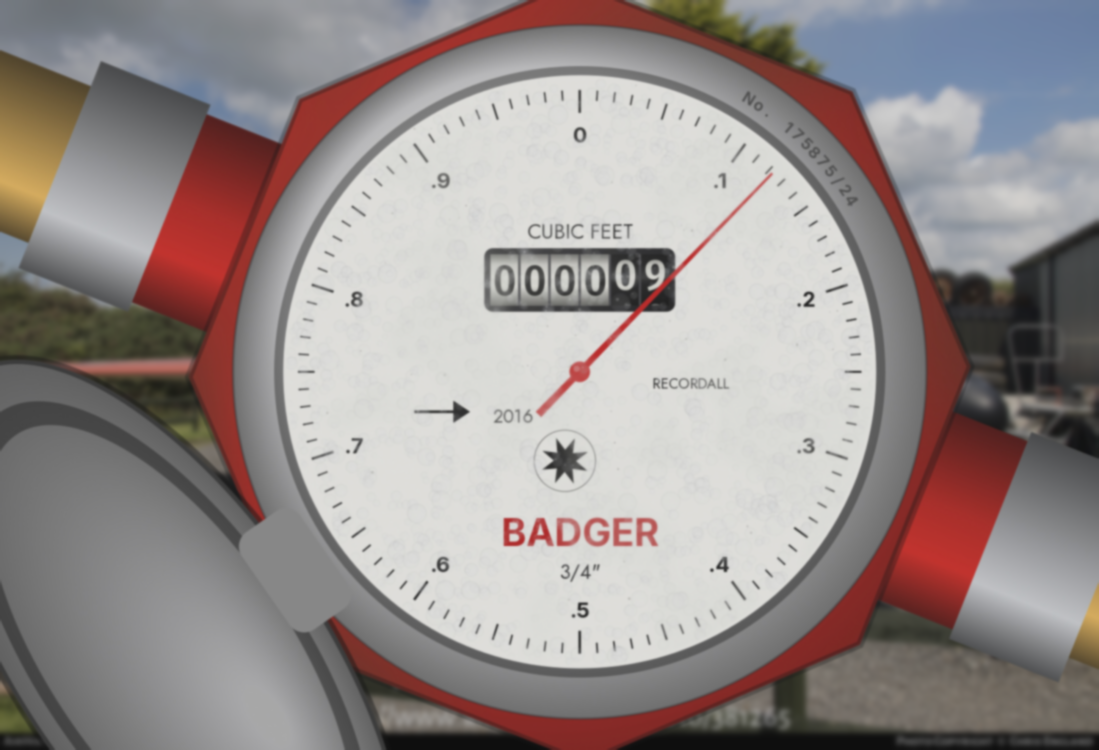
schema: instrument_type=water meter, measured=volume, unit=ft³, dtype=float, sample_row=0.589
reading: 9.12
